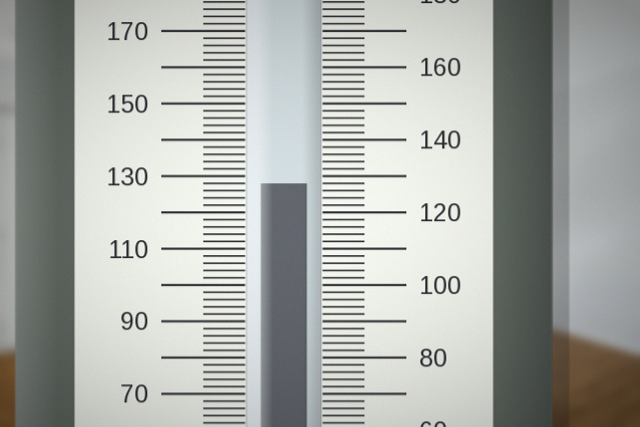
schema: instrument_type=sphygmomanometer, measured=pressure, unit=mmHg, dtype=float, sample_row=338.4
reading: 128
